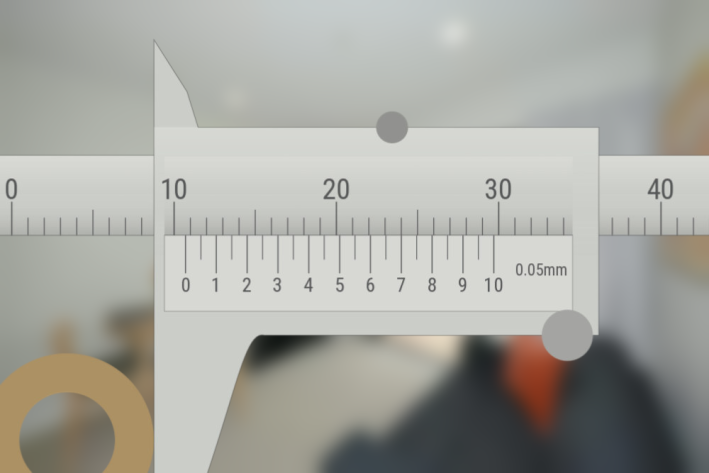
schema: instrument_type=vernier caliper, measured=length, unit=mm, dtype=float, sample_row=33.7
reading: 10.7
